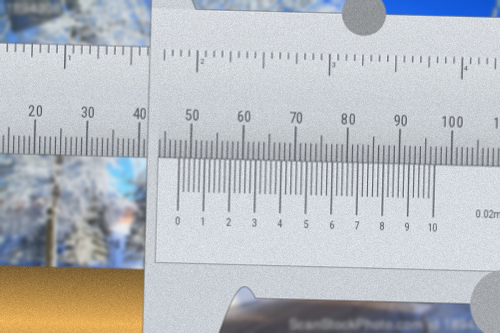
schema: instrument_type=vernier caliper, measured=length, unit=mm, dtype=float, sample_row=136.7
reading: 47.8
